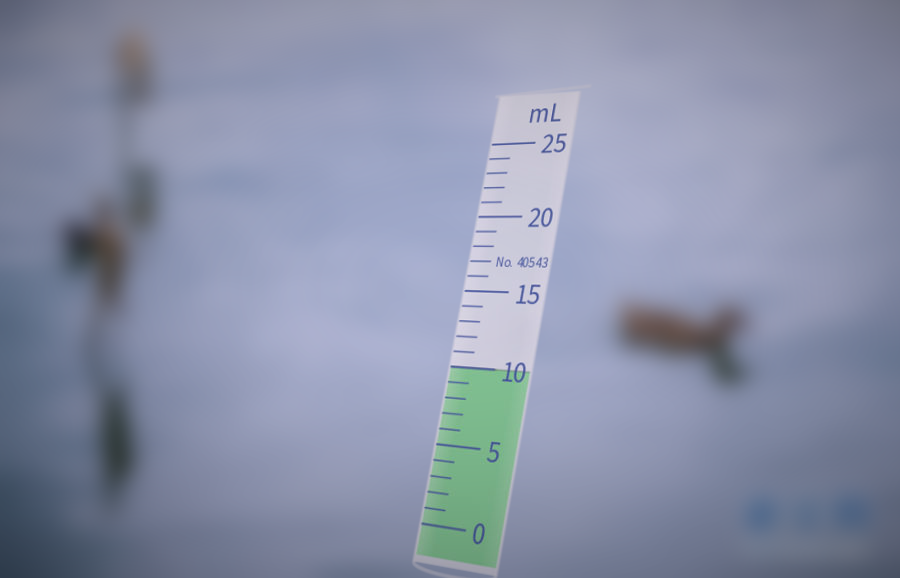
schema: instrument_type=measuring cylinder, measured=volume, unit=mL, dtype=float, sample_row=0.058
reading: 10
